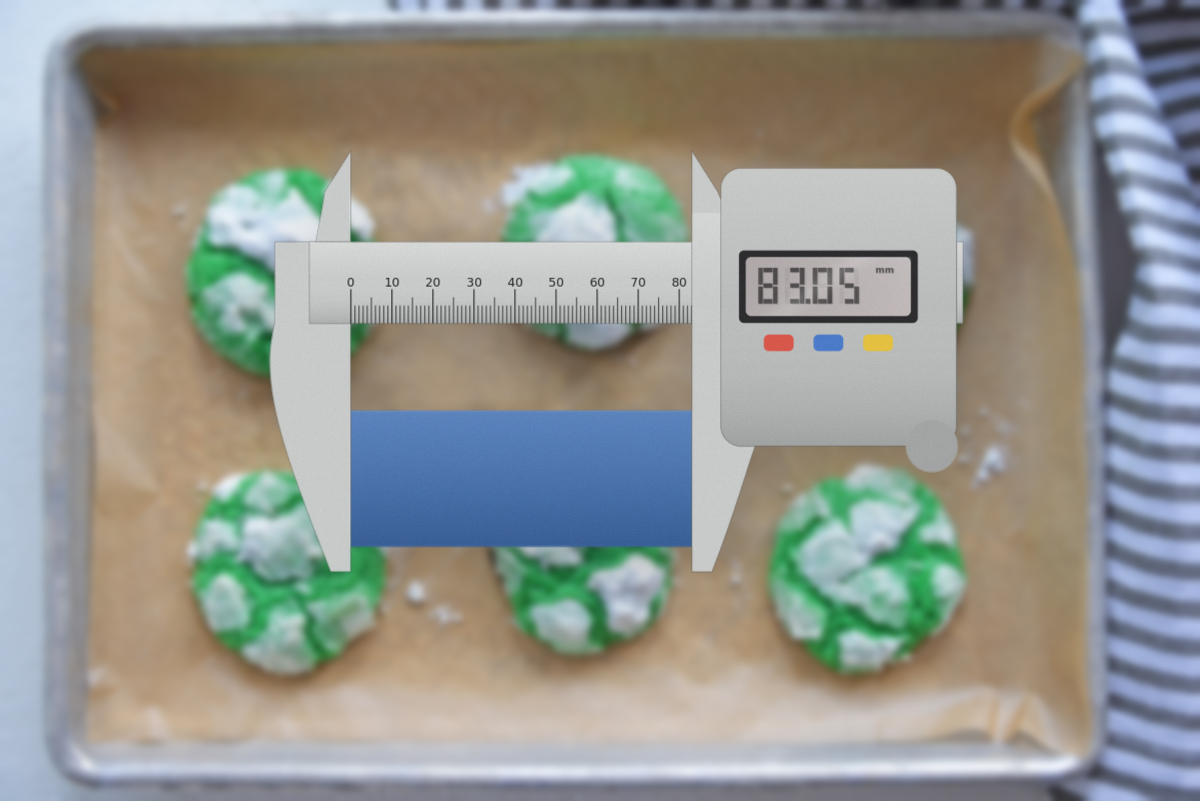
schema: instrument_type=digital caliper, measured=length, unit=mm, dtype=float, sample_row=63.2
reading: 83.05
